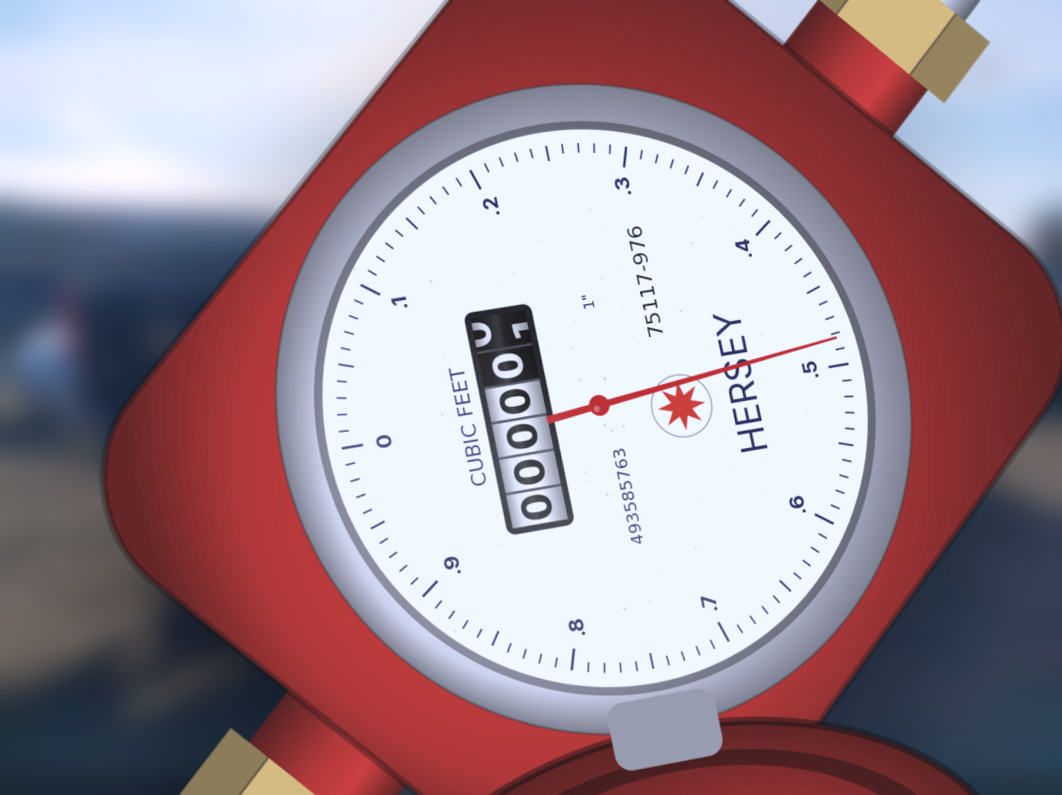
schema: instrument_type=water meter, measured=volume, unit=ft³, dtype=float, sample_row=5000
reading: 0.48
